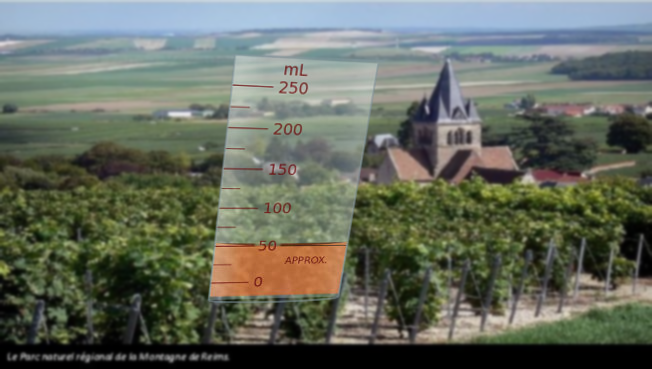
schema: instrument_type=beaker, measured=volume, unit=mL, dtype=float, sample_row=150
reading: 50
